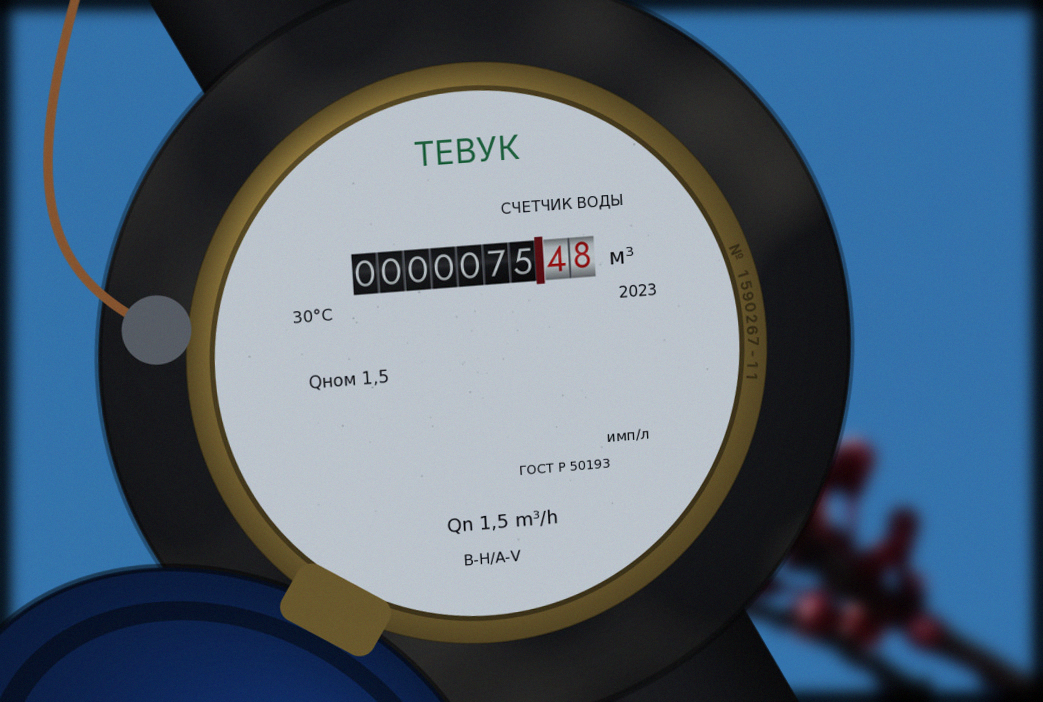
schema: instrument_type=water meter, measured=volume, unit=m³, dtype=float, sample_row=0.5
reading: 75.48
